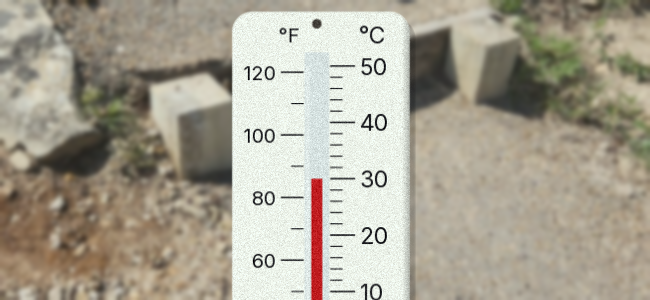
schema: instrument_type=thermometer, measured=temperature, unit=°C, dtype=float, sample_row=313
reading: 30
